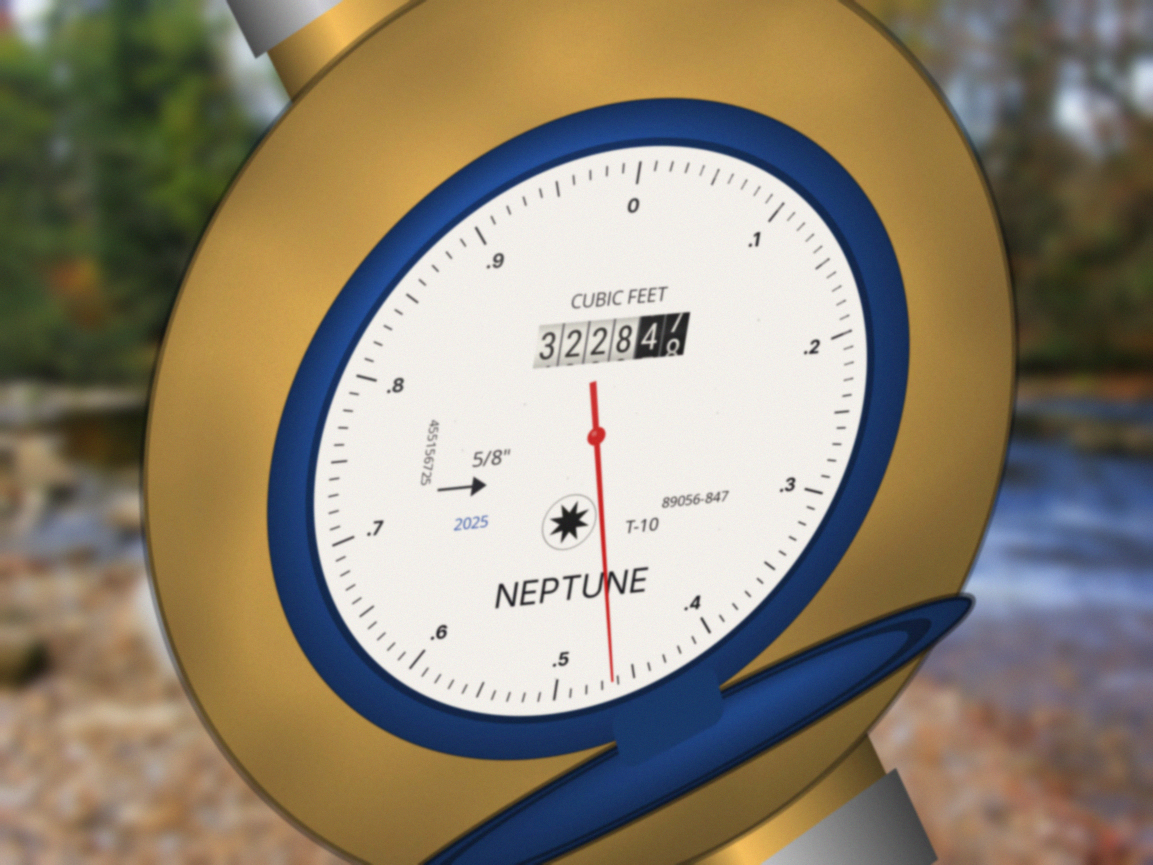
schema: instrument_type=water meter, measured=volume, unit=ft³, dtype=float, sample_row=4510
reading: 322847.46
